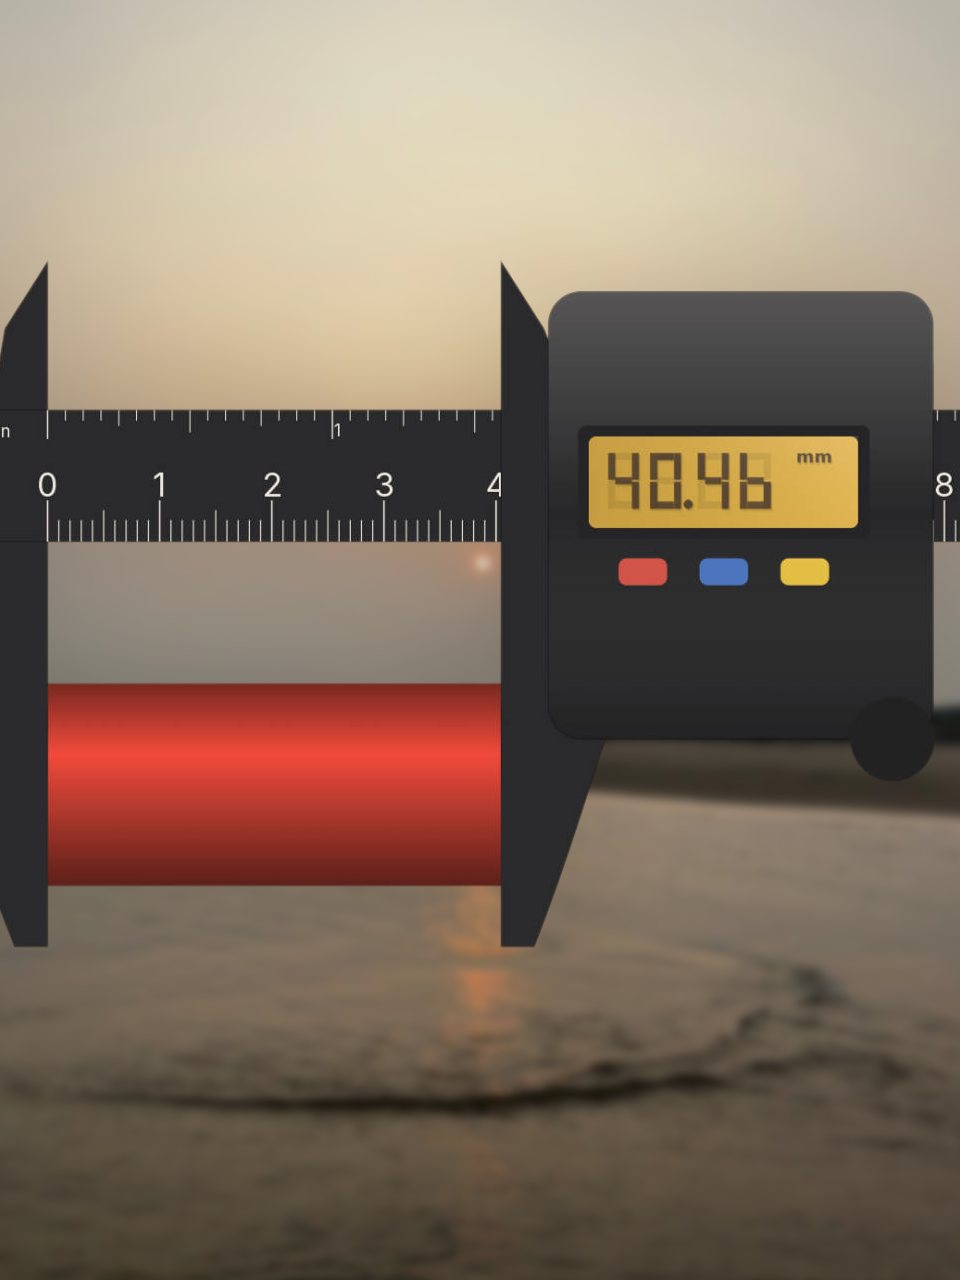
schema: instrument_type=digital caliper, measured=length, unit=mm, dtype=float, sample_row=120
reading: 40.46
